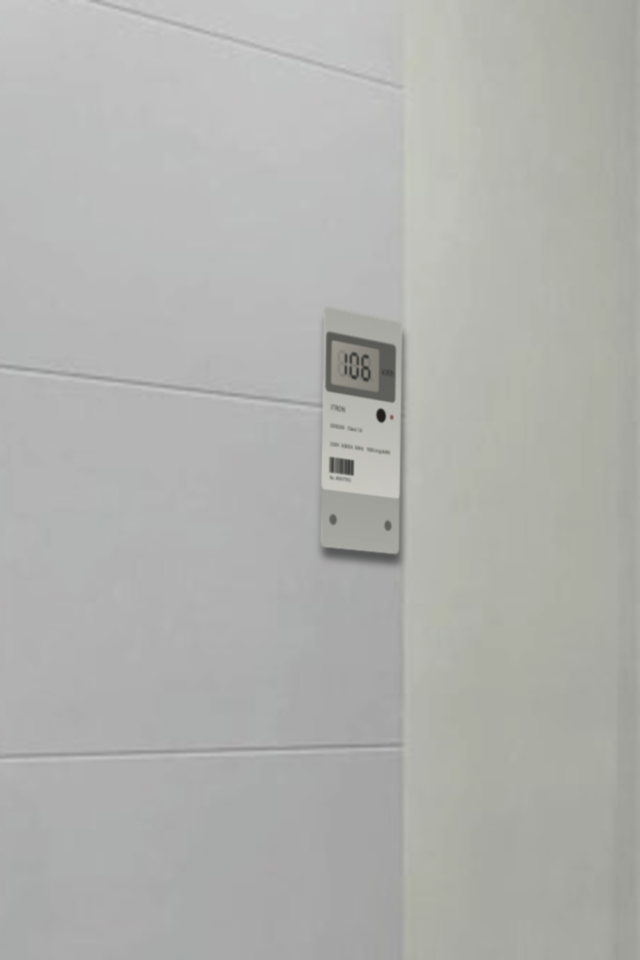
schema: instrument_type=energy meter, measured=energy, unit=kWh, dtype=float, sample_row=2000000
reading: 106
